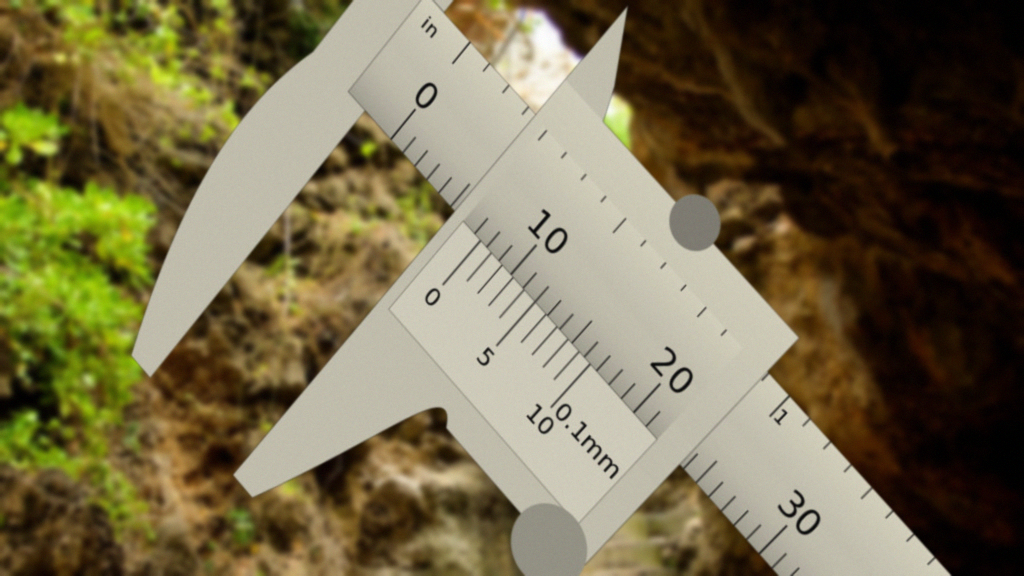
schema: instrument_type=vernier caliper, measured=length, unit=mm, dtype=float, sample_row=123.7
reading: 7.5
